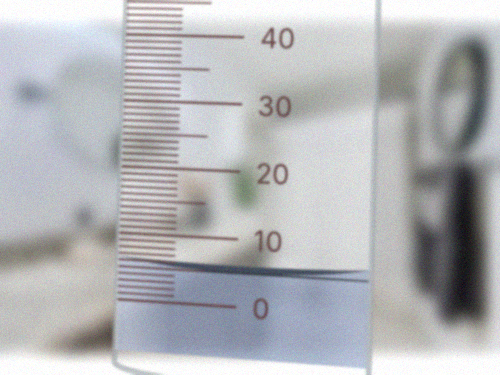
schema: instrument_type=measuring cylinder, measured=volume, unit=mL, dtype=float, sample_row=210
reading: 5
